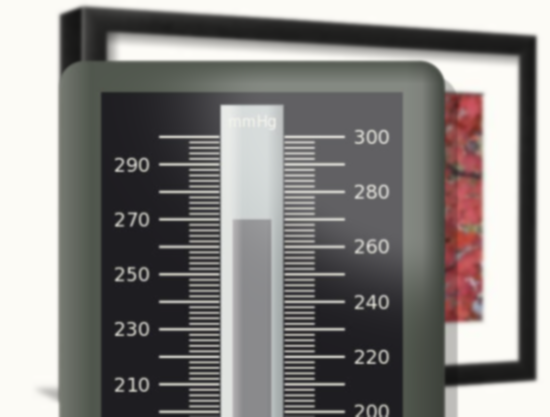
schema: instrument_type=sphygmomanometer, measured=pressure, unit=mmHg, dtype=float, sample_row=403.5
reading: 270
